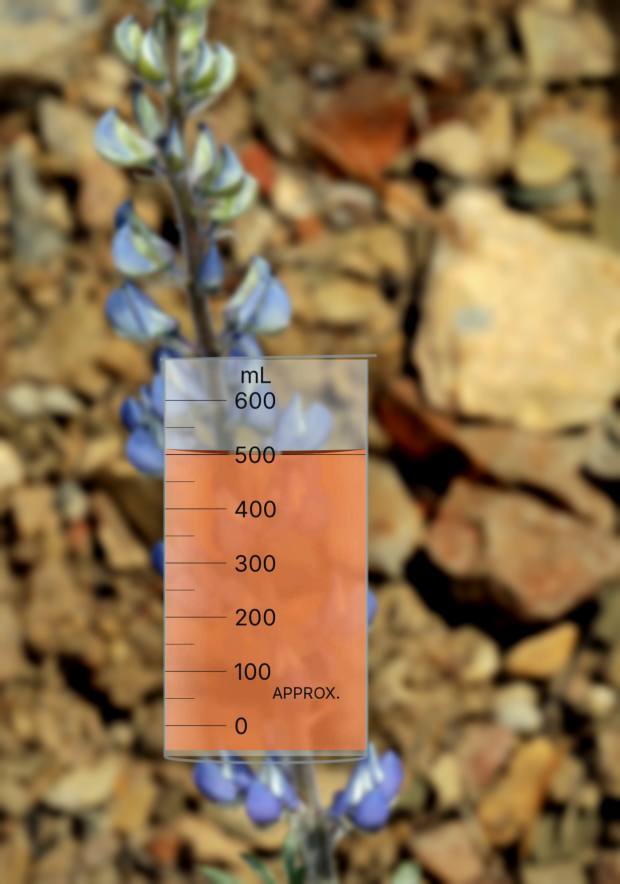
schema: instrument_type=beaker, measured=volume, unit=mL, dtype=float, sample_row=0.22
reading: 500
